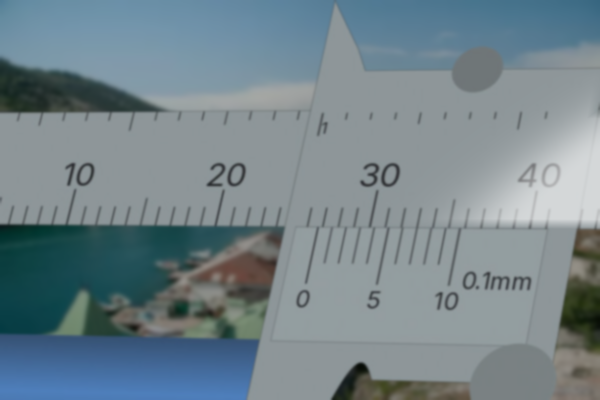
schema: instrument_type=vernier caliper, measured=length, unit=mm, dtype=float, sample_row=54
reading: 26.7
